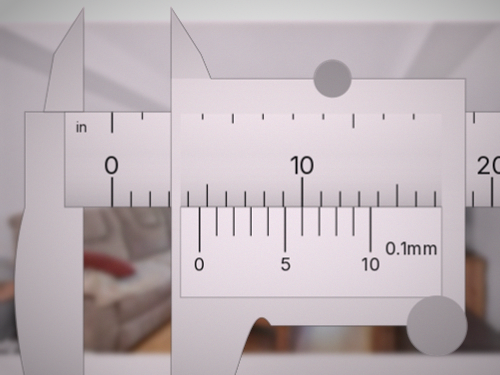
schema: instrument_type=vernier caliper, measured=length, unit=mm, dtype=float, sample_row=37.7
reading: 4.6
